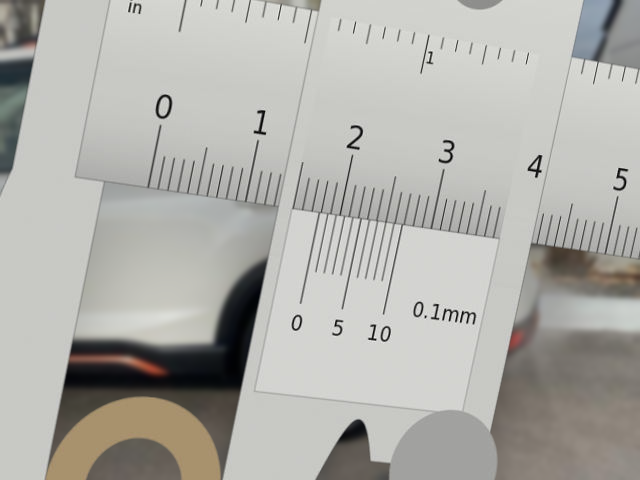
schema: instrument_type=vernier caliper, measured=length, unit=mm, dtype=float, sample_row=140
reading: 17.8
